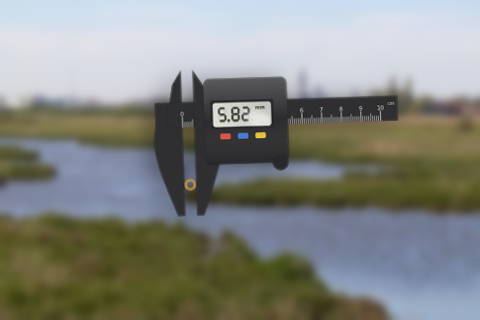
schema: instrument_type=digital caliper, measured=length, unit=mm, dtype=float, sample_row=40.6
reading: 5.82
